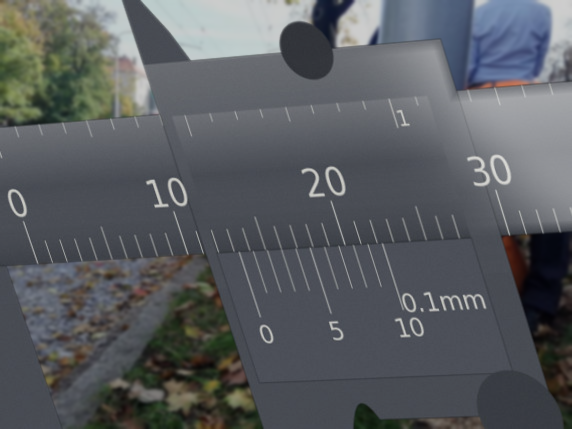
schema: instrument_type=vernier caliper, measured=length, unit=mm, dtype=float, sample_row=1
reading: 13.3
